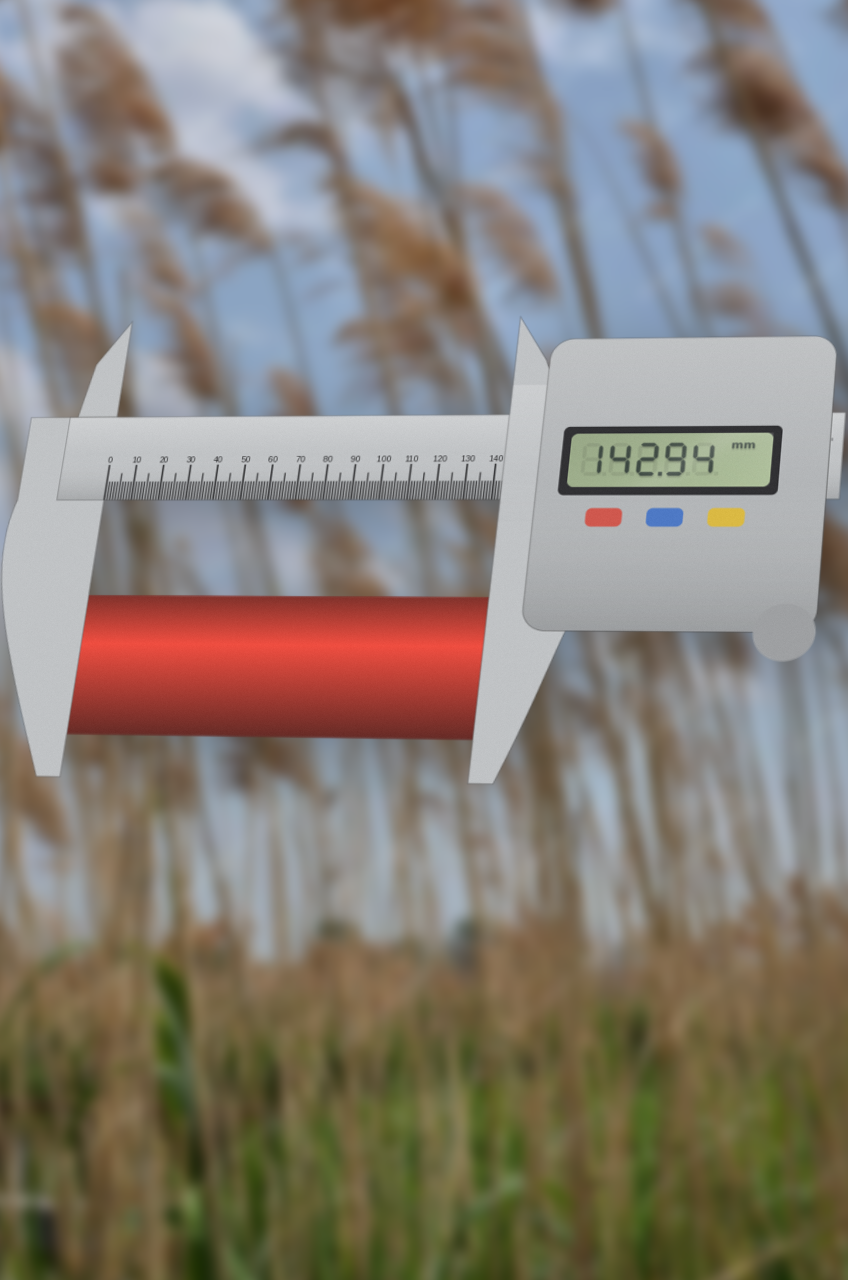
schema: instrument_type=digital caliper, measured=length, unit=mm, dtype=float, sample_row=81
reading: 142.94
